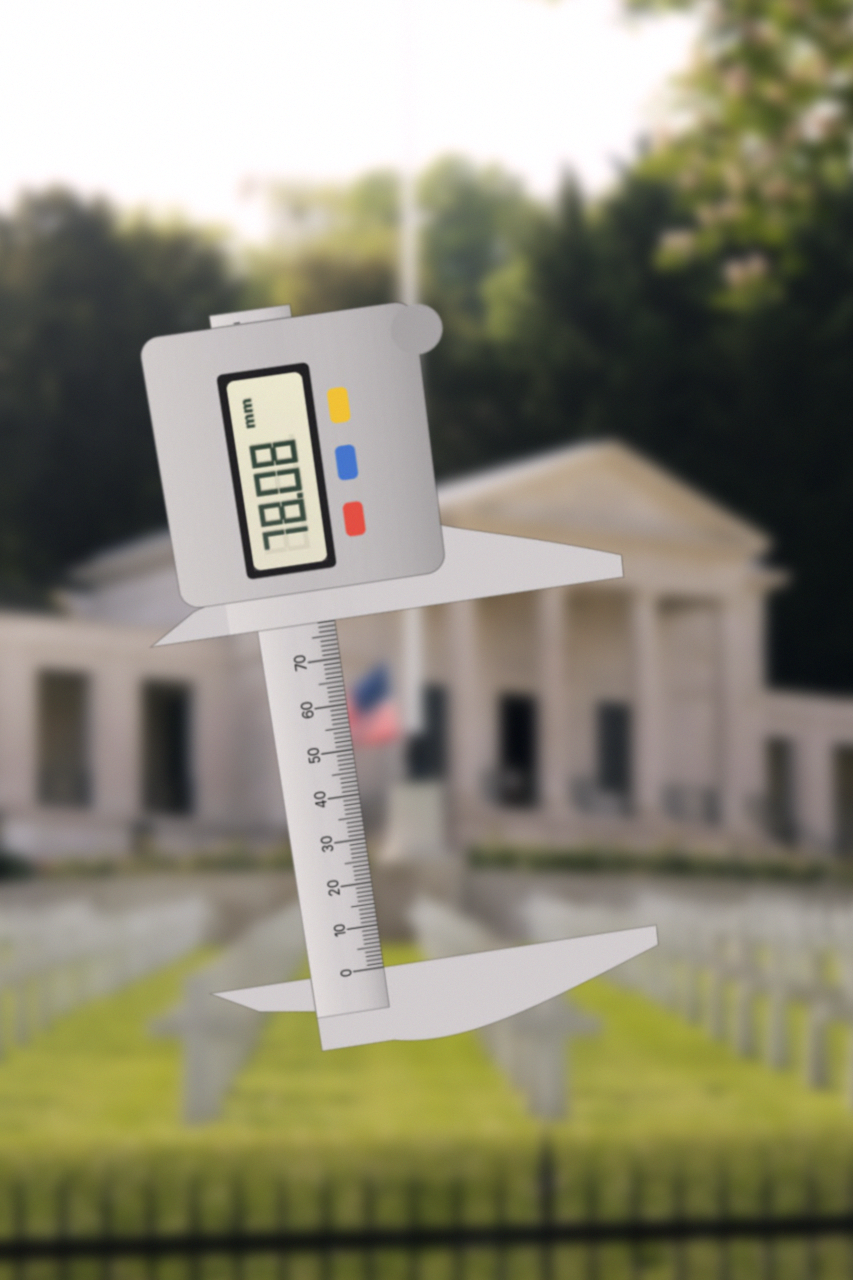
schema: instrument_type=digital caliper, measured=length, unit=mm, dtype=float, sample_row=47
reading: 78.08
